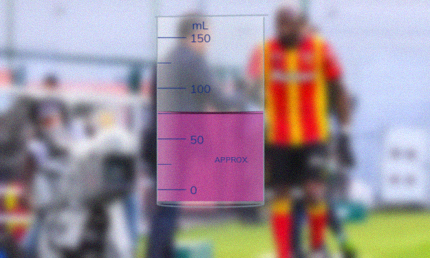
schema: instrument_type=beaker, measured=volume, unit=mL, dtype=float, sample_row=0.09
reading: 75
